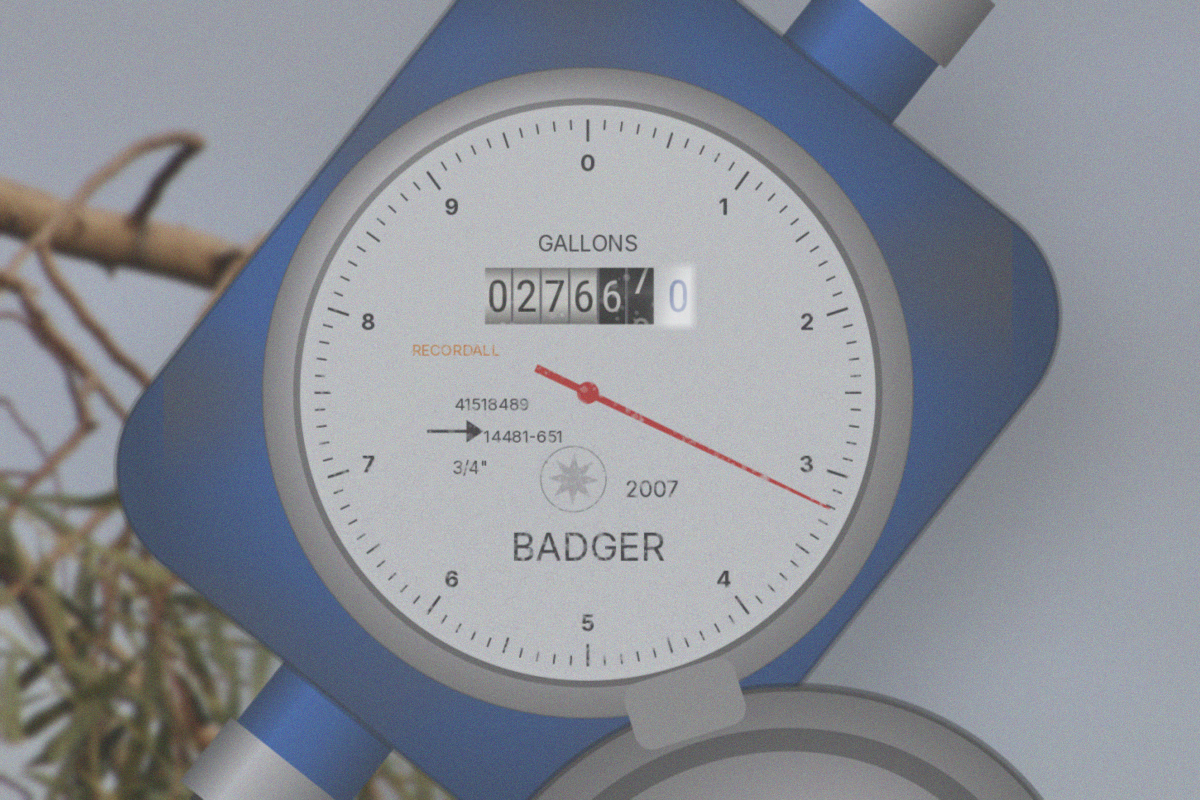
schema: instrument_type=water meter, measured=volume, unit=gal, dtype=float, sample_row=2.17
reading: 276673.2
